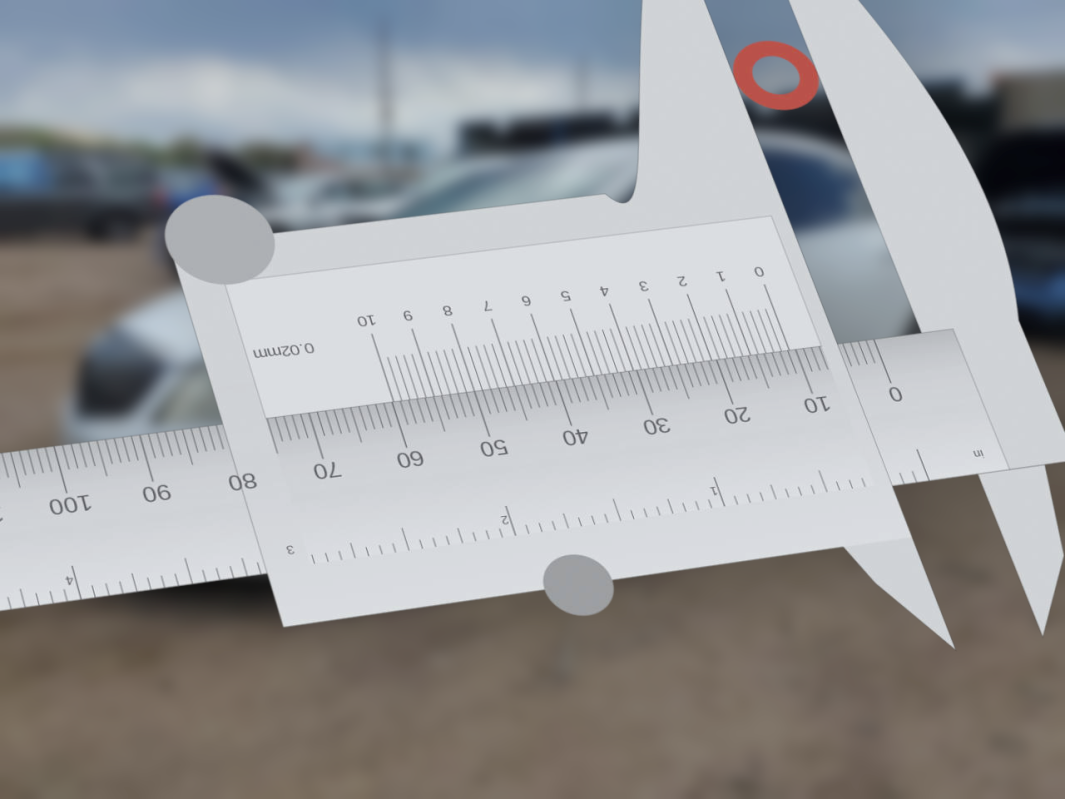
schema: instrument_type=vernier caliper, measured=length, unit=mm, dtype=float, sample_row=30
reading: 10.8
